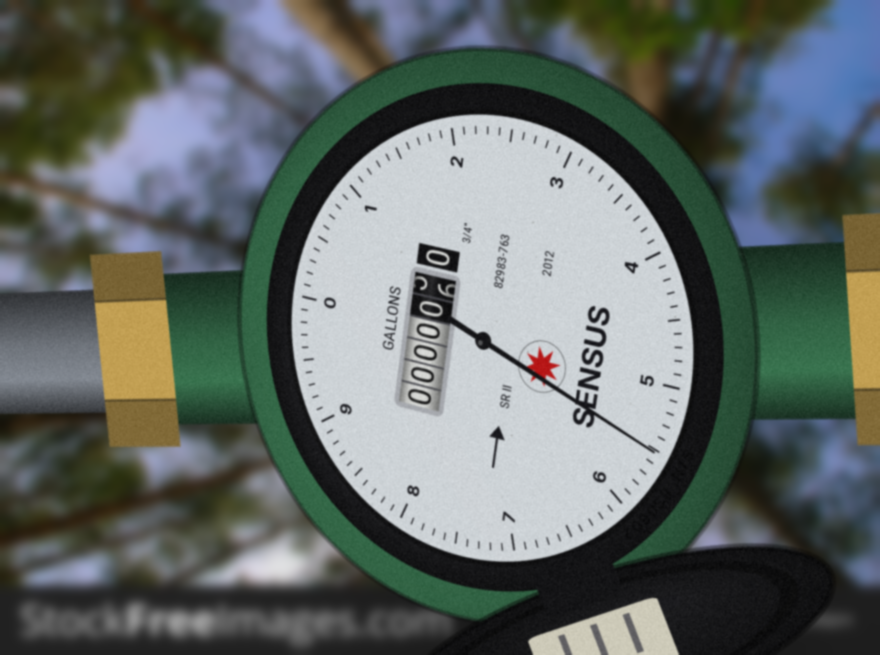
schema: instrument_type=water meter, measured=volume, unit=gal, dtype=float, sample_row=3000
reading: 55.5
